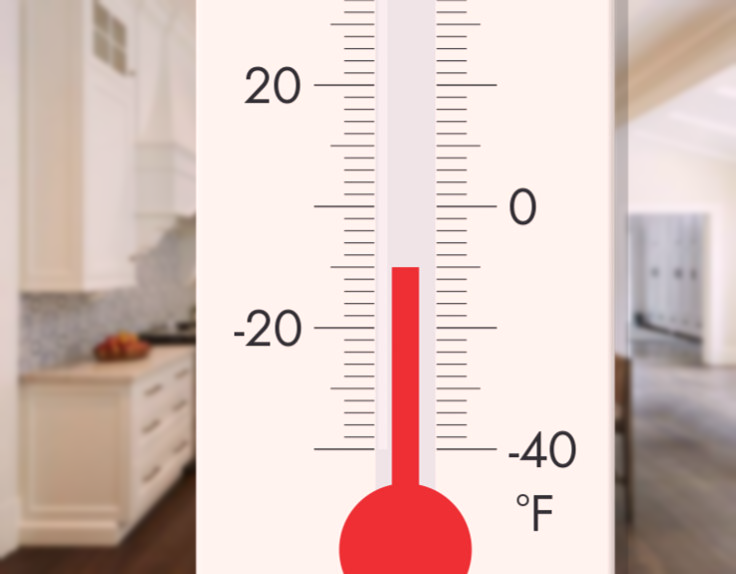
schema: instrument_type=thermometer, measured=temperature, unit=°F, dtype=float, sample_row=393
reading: -10
